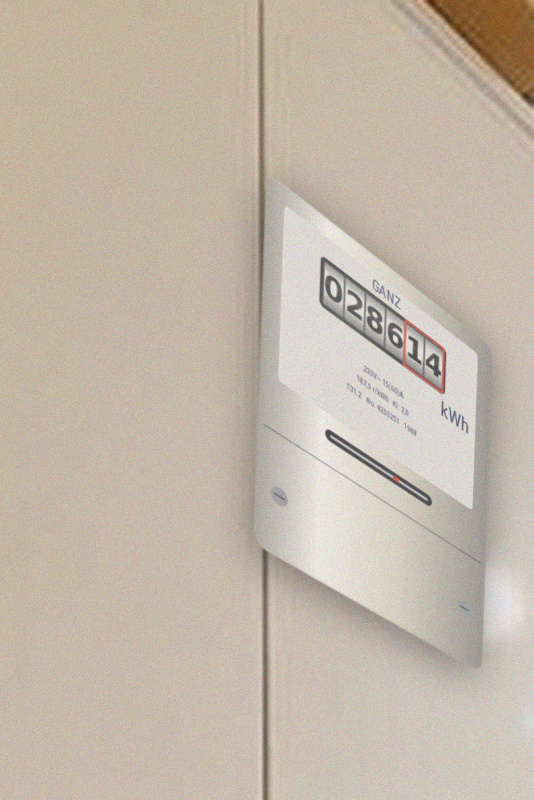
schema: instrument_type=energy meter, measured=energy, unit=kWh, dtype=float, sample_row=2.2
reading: 286.14
